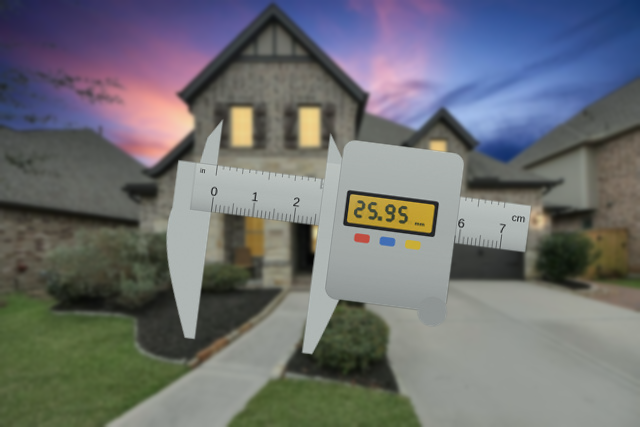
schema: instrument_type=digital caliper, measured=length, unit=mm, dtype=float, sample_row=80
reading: 25.95
